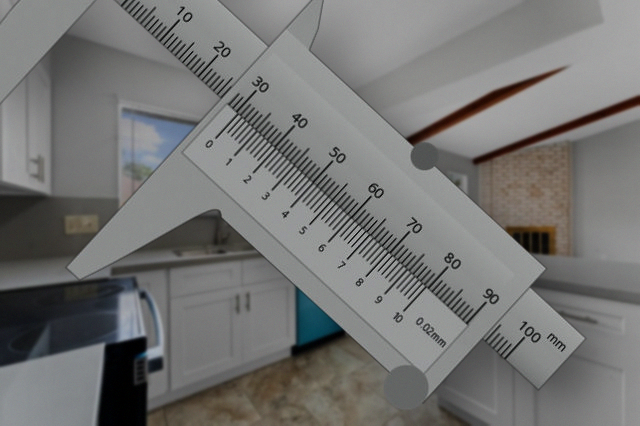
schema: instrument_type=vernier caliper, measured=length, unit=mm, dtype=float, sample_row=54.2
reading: 30.5
